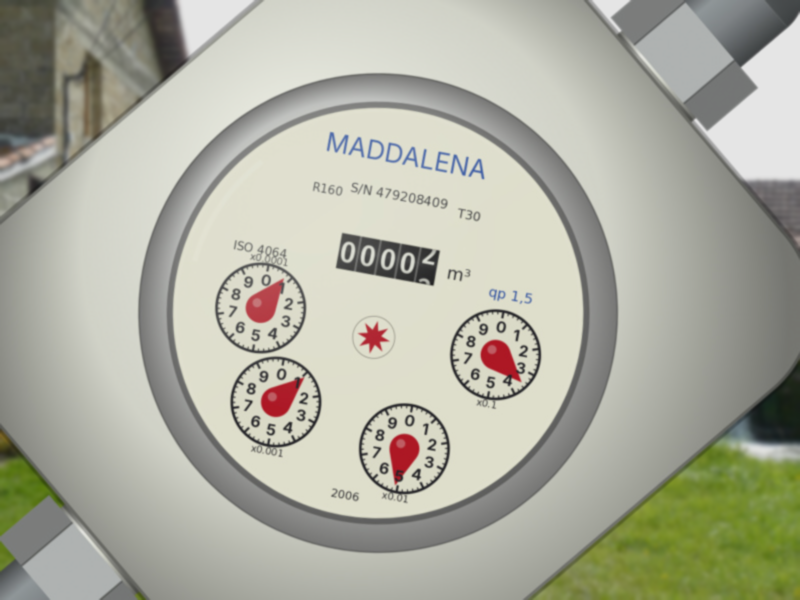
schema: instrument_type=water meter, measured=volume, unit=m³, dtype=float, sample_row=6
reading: 2.3510
